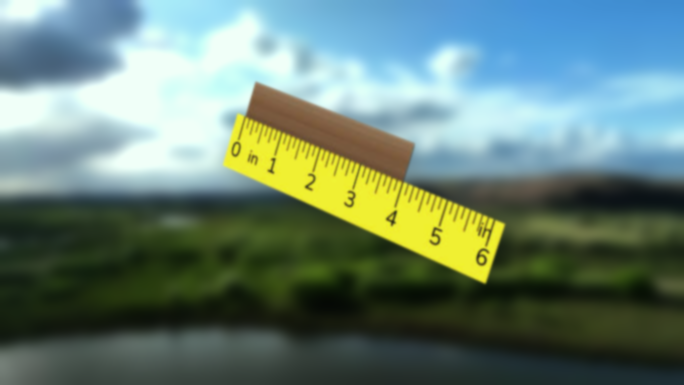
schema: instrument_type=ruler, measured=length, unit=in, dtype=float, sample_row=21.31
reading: 4
